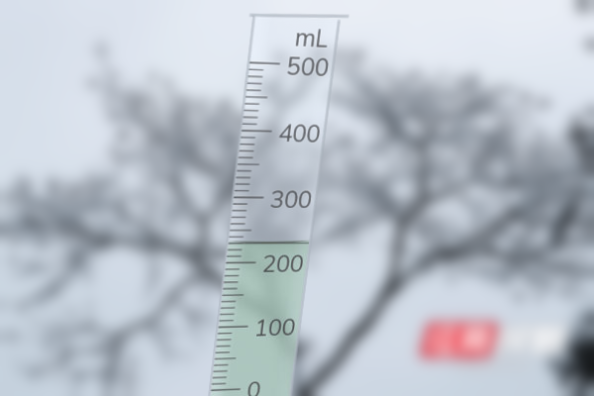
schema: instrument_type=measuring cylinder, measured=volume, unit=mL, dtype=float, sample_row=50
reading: 230
